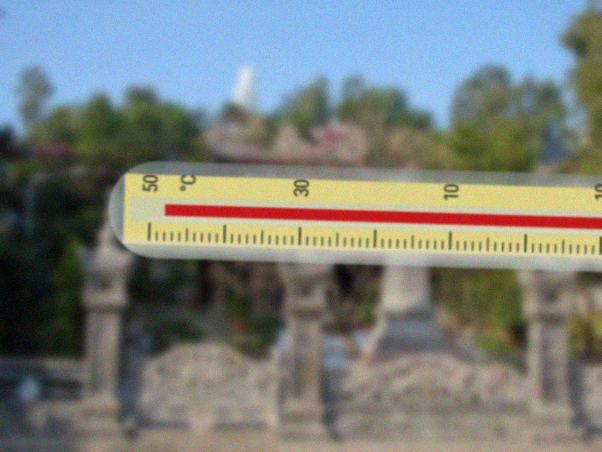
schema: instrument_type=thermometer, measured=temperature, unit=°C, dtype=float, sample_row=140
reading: 48
